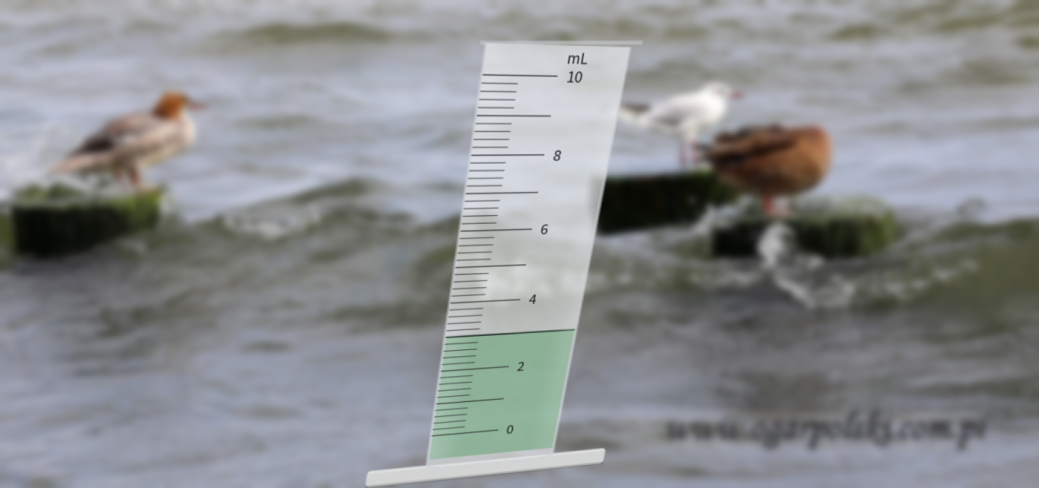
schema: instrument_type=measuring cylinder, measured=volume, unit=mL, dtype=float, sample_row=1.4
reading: 3
